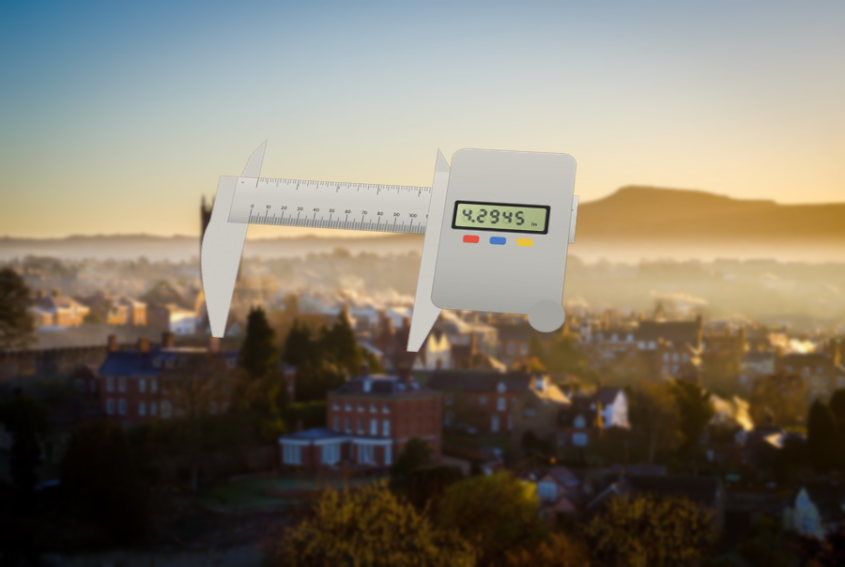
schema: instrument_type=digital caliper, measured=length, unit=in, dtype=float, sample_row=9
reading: 4.2945
